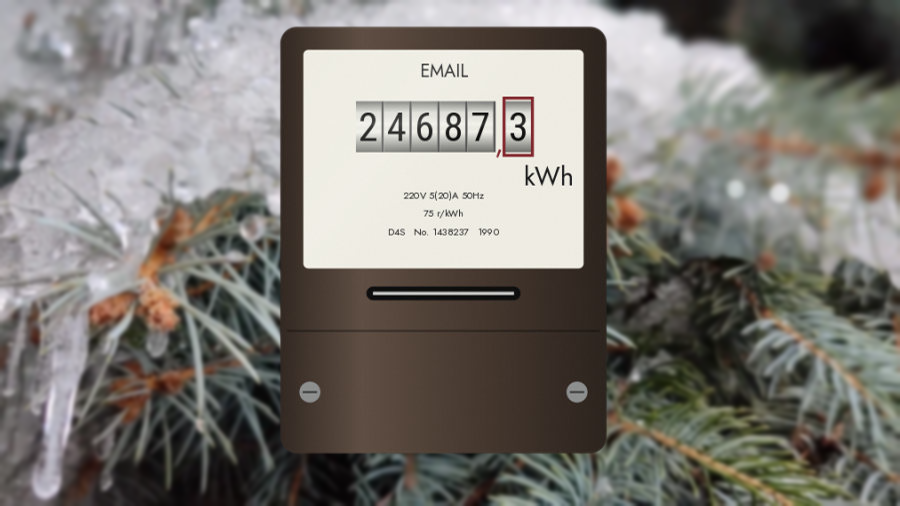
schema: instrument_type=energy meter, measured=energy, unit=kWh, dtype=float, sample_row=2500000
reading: 24687.3
